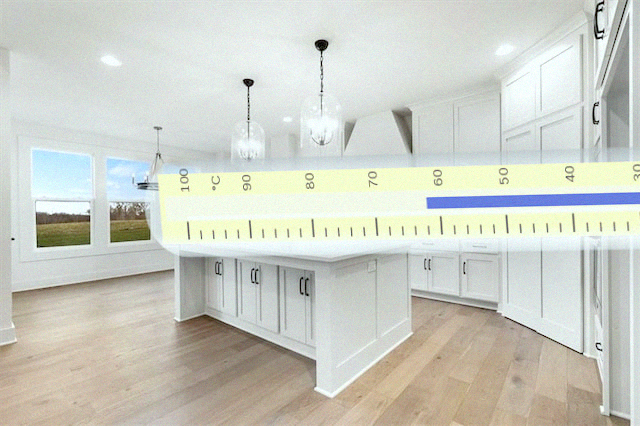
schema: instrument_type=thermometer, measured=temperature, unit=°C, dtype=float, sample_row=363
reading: 62
